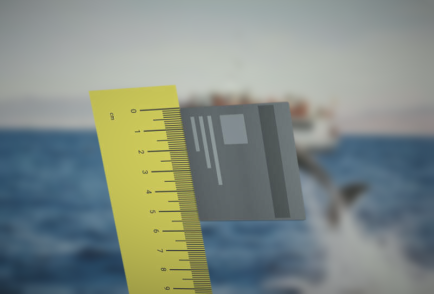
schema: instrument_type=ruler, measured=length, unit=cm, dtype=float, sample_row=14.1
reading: 5.5
